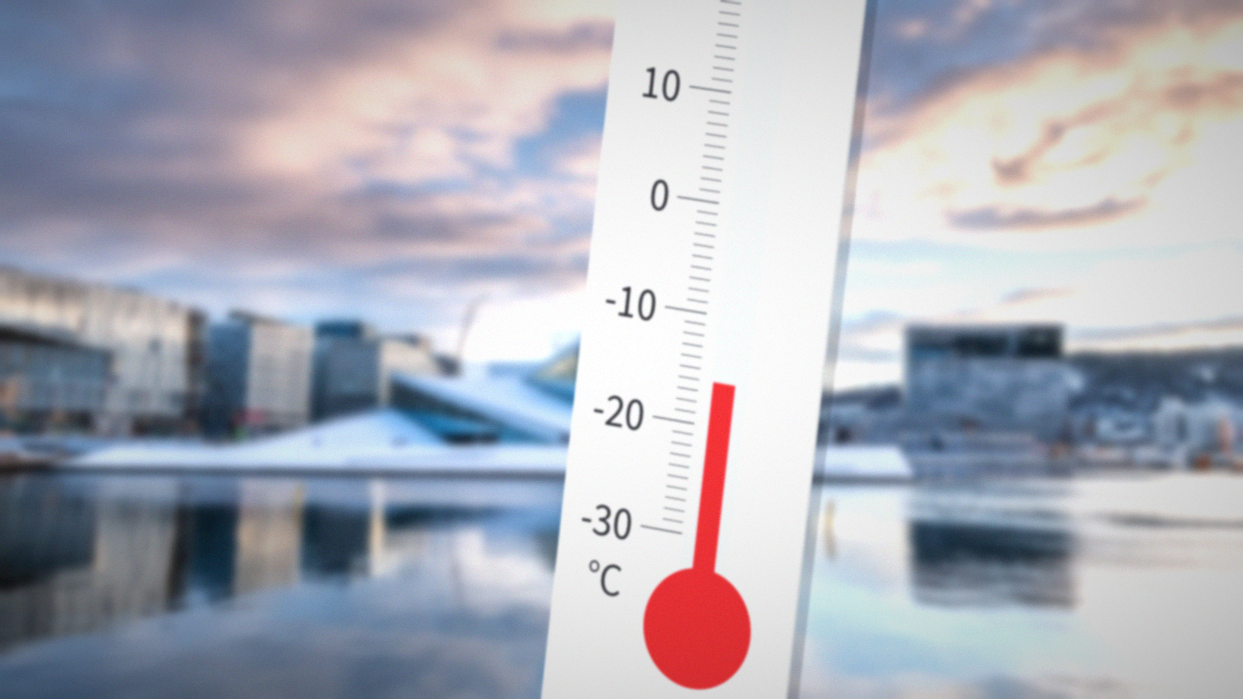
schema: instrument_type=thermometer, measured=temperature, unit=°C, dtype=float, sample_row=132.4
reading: -16
